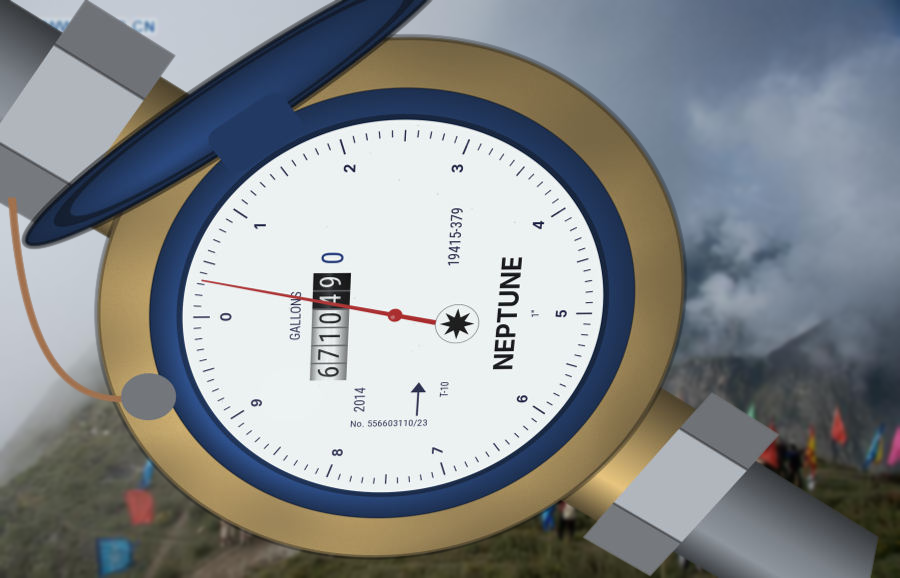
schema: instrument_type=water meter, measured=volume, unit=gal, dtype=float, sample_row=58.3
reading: 6710490.3
